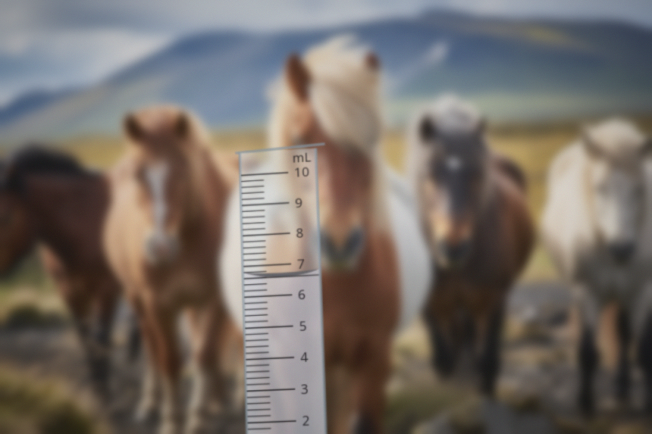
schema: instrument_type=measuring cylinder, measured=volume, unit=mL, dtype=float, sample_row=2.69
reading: 6.6
